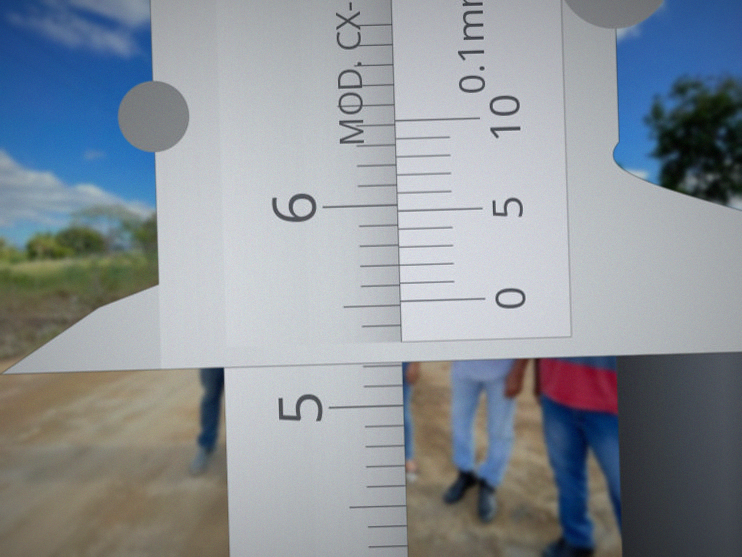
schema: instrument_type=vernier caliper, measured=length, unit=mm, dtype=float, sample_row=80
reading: 55.2
